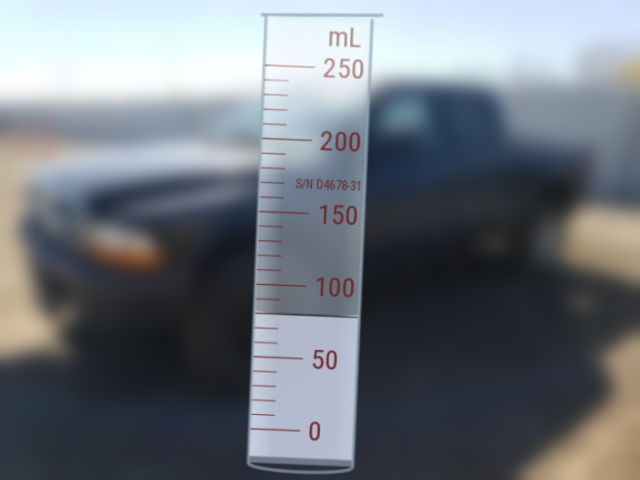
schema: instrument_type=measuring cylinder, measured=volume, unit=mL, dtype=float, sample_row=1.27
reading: 80
